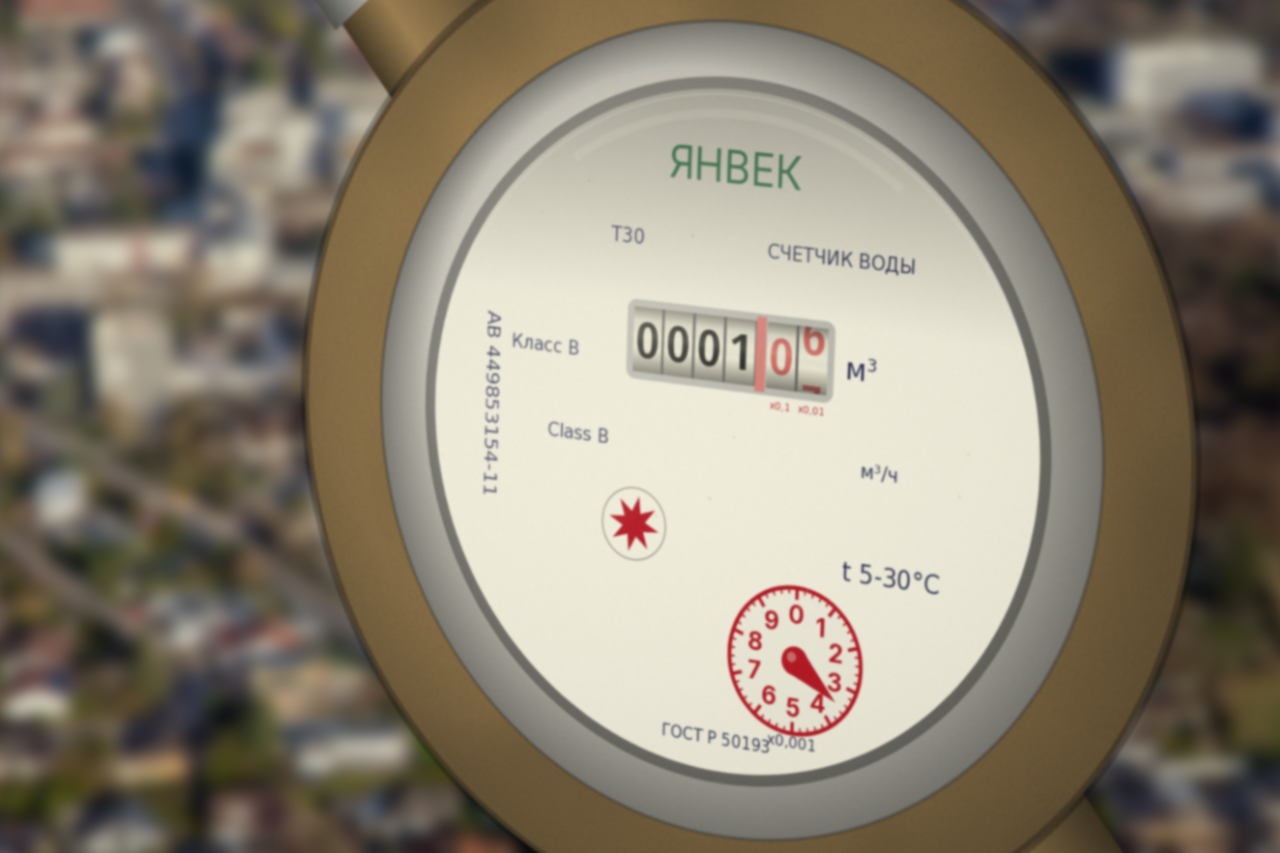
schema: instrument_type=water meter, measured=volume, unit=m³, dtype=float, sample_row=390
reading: 1.063
